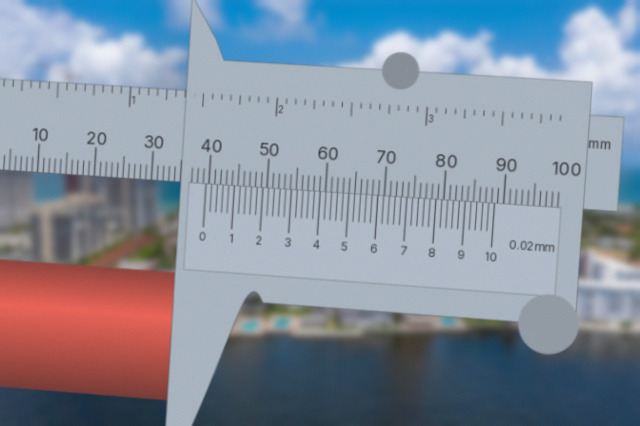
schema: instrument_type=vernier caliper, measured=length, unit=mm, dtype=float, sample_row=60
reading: 39.5
